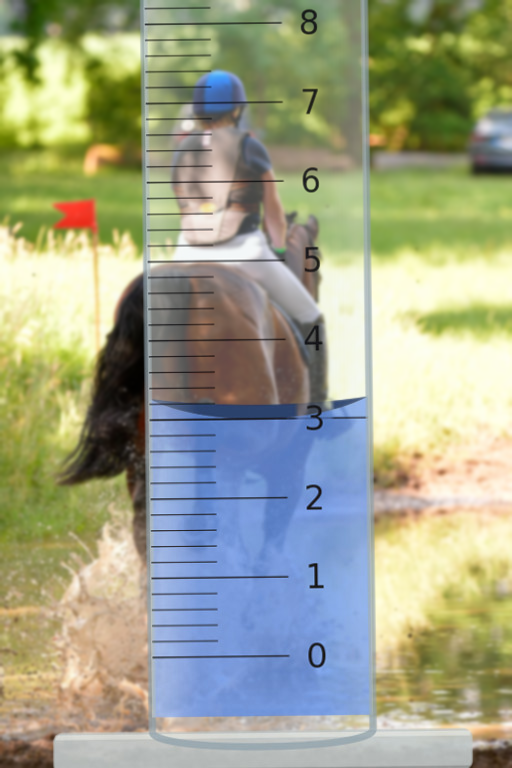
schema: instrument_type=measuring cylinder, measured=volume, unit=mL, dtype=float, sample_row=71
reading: 3
